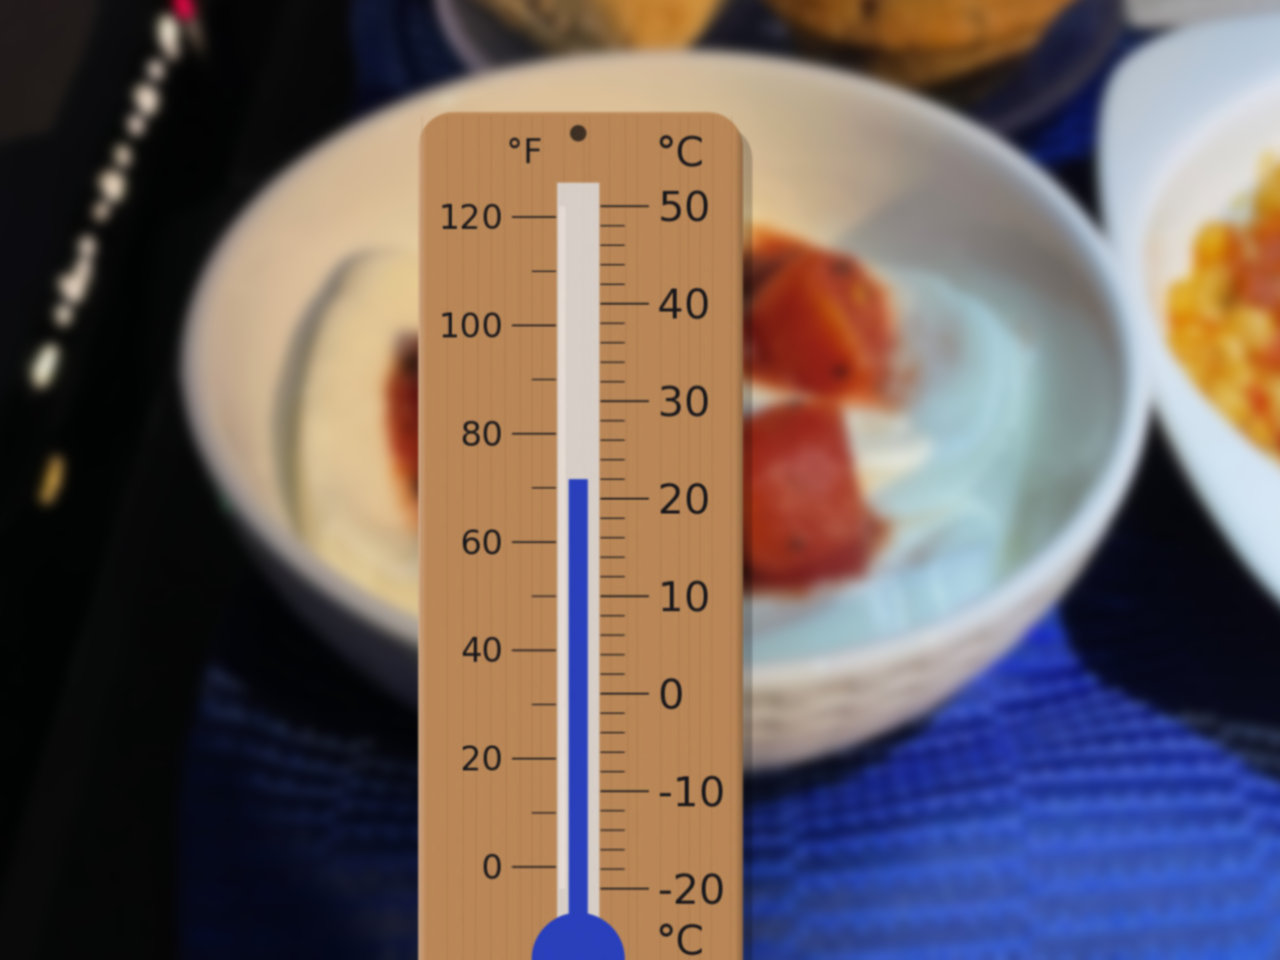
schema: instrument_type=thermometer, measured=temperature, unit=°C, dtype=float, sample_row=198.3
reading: 22
